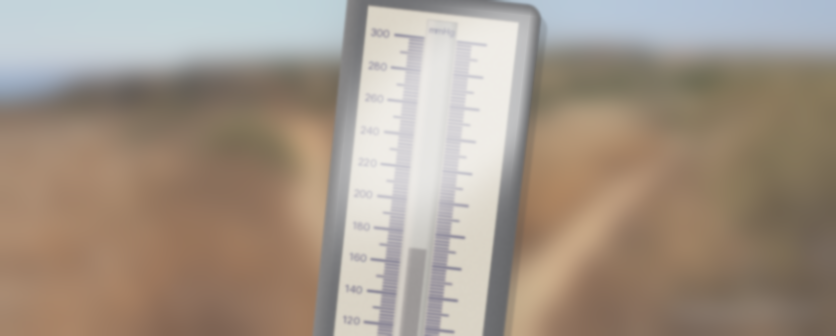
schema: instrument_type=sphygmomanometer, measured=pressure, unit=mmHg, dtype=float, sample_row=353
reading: 170
